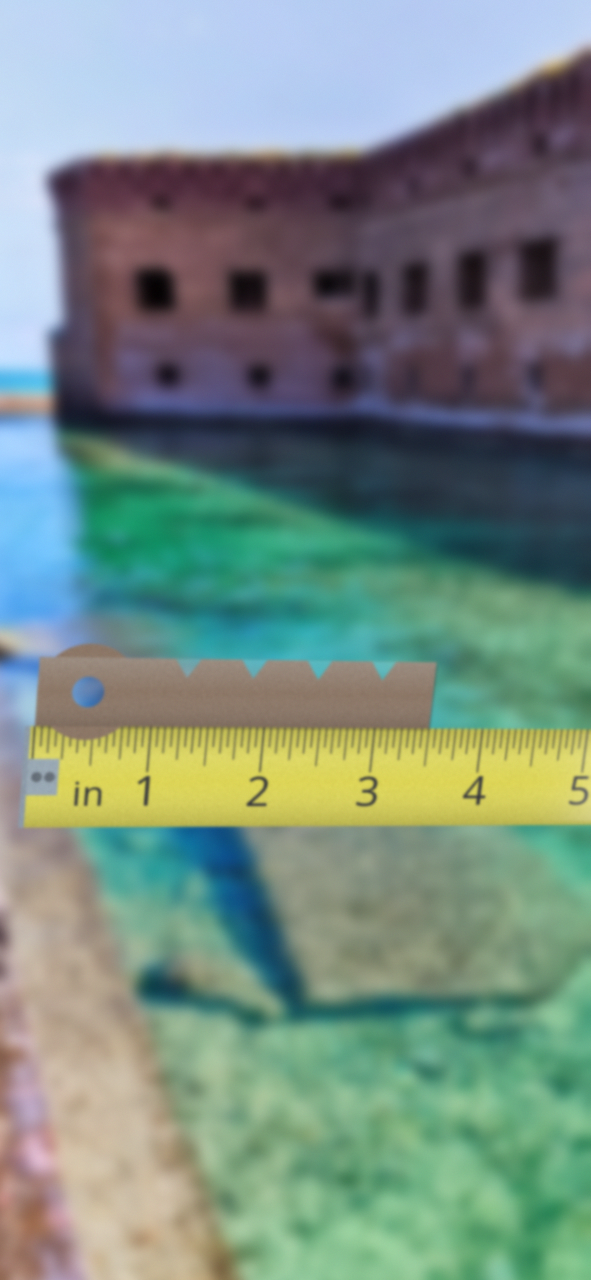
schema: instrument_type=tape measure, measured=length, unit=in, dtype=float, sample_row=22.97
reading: 3.5
